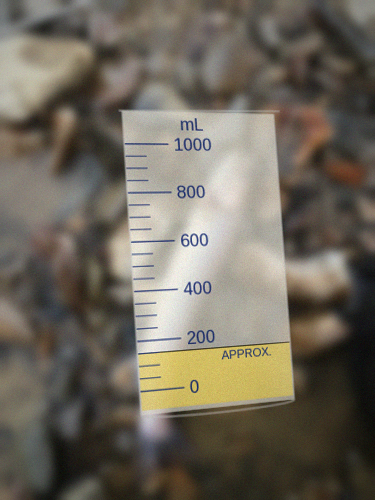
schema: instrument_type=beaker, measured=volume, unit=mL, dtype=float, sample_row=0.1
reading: 150
